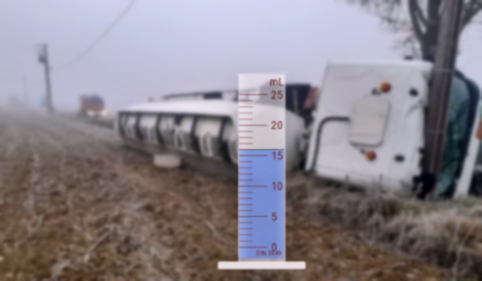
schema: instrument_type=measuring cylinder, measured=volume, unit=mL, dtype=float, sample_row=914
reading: 16
